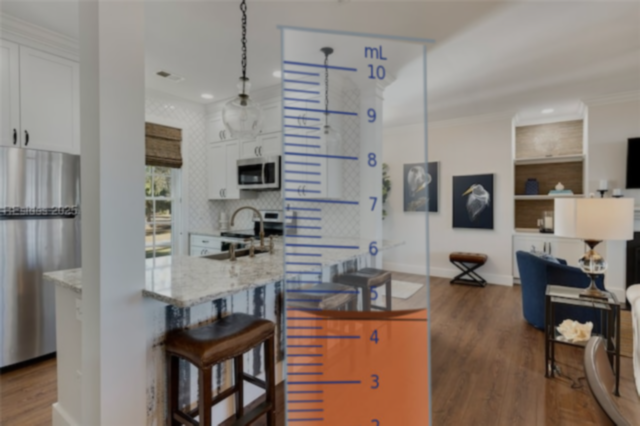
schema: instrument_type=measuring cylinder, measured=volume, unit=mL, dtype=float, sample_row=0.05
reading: 4.4
